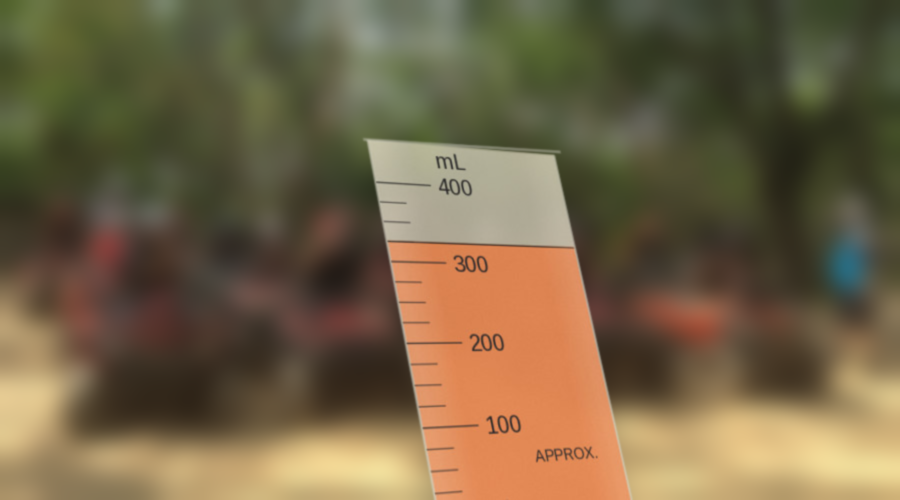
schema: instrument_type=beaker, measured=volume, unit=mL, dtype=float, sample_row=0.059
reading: 325
